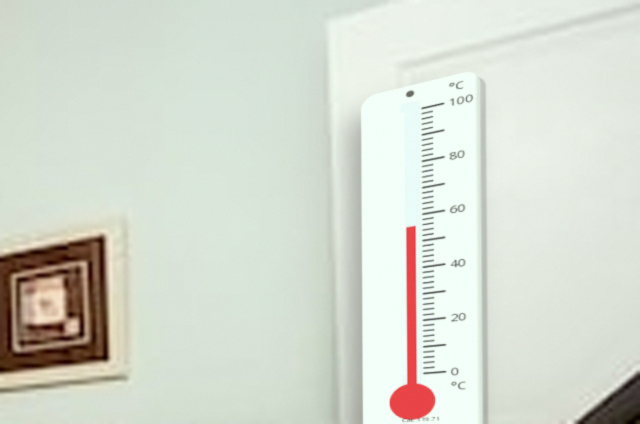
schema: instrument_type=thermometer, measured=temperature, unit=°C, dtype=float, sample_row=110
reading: 56
